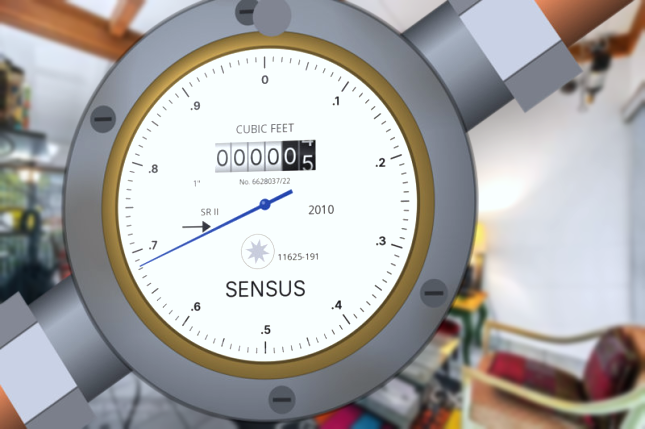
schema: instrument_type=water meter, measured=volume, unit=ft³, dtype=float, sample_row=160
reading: 4.68
